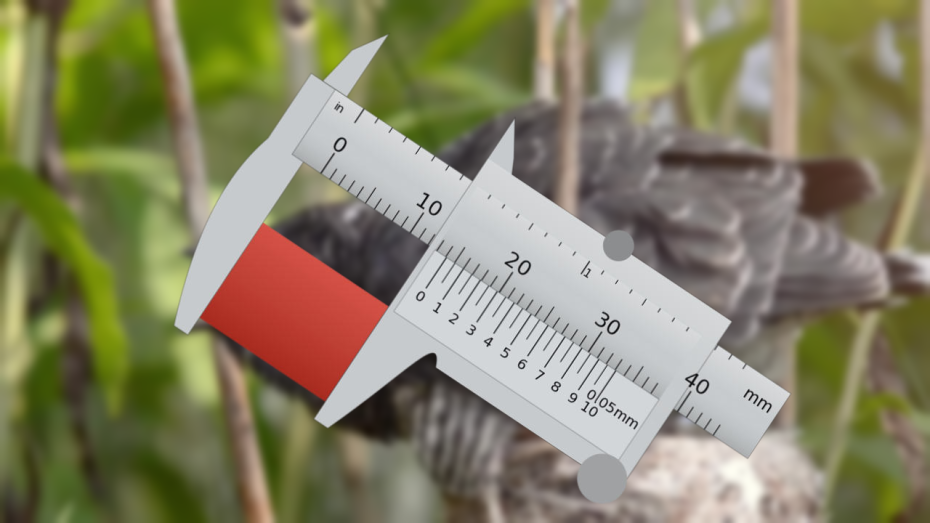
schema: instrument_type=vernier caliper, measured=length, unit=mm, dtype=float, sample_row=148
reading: 14.1
